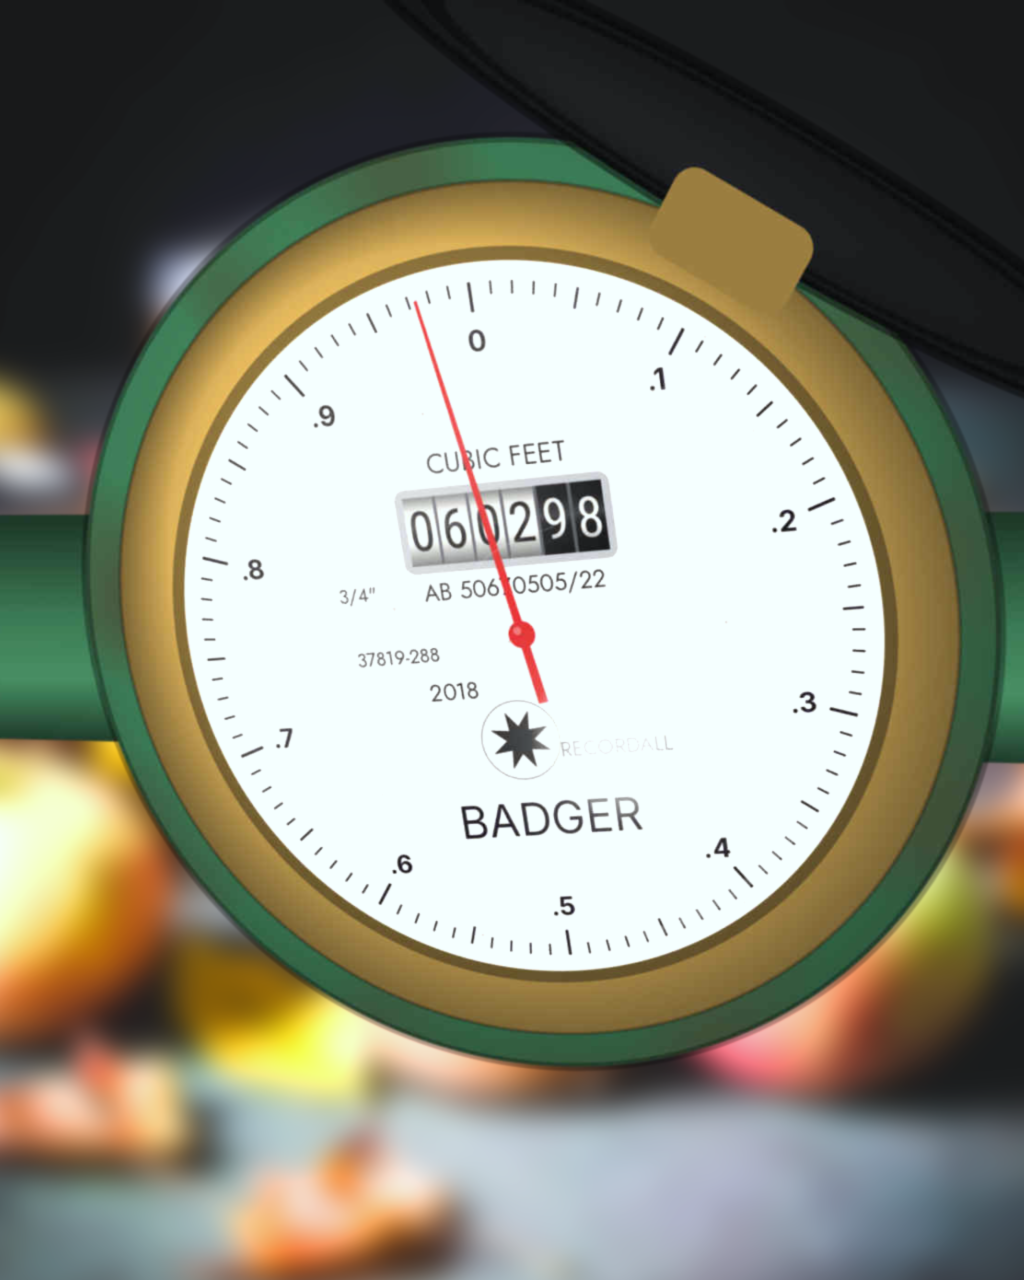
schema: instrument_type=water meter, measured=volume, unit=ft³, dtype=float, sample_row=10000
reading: 60297.97
